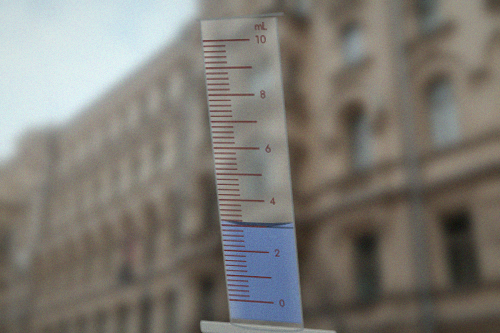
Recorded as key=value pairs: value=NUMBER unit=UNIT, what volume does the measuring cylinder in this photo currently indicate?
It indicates value=3 unit=mL
